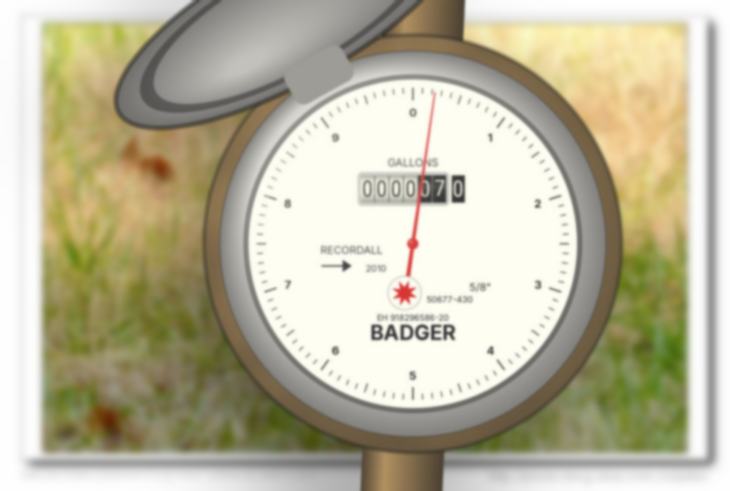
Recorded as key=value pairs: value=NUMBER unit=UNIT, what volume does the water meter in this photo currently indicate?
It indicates value=70.2 unit=gal
